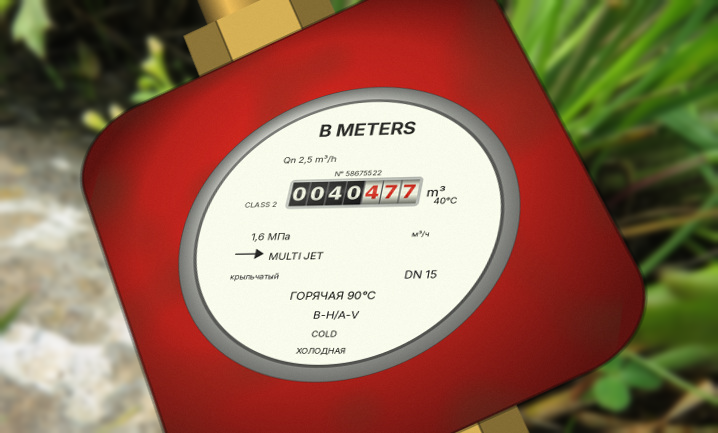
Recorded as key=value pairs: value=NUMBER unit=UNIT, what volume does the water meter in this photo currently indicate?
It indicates value=40.477 unit=m³
